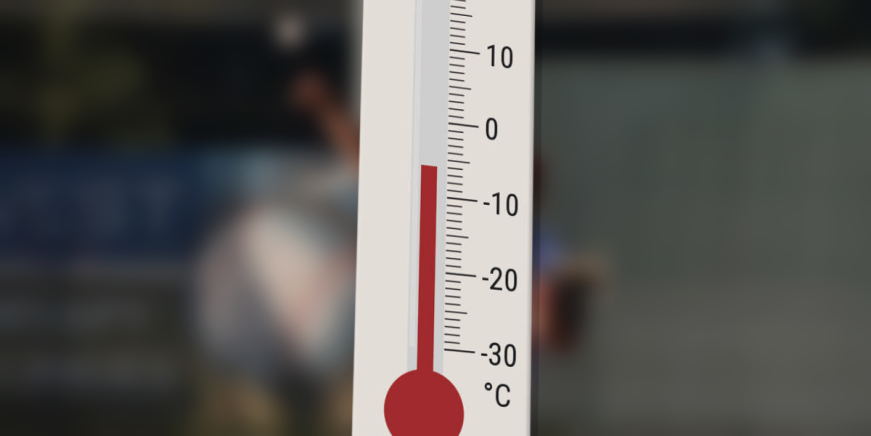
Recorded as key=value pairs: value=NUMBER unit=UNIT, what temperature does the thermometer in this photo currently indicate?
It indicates value=-6 unit=°C
